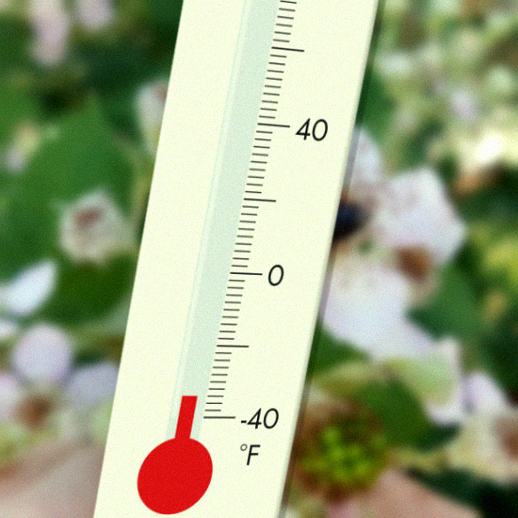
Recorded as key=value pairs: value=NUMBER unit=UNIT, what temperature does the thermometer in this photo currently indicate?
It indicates value=-34 unit=°F
